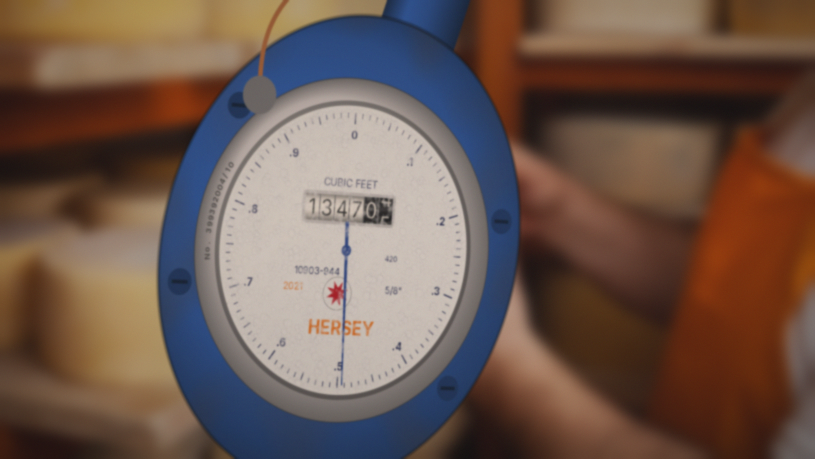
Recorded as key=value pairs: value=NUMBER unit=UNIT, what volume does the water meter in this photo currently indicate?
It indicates value=134704.49 unit=ft³
